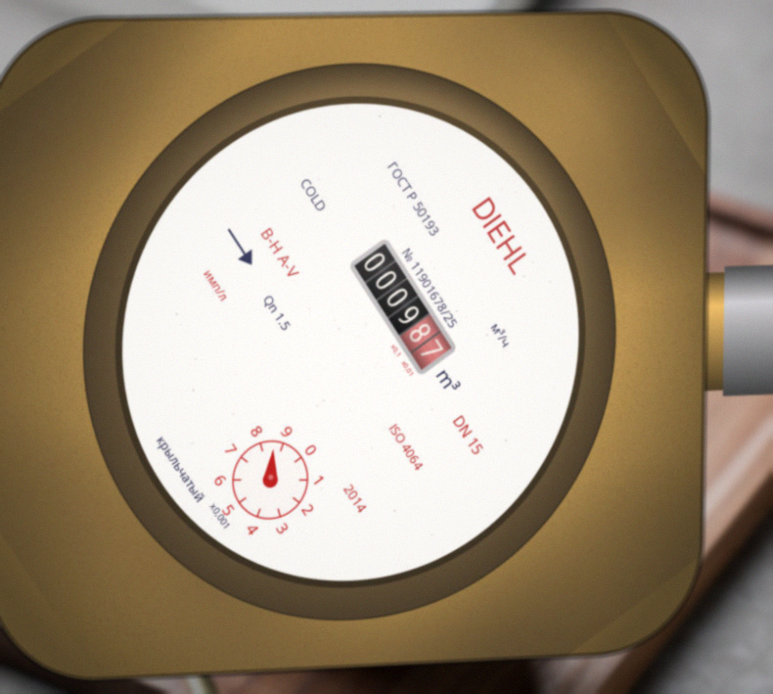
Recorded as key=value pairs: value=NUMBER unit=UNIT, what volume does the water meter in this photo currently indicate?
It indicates value=9.878 unit=m³
